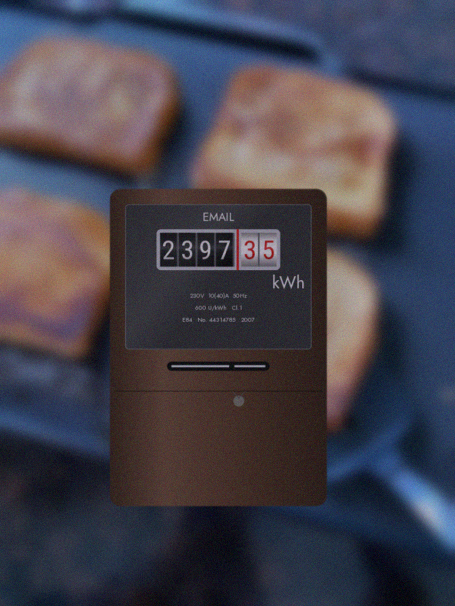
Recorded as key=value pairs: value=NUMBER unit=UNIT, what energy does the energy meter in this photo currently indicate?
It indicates value=2397.35 unit=kWh
